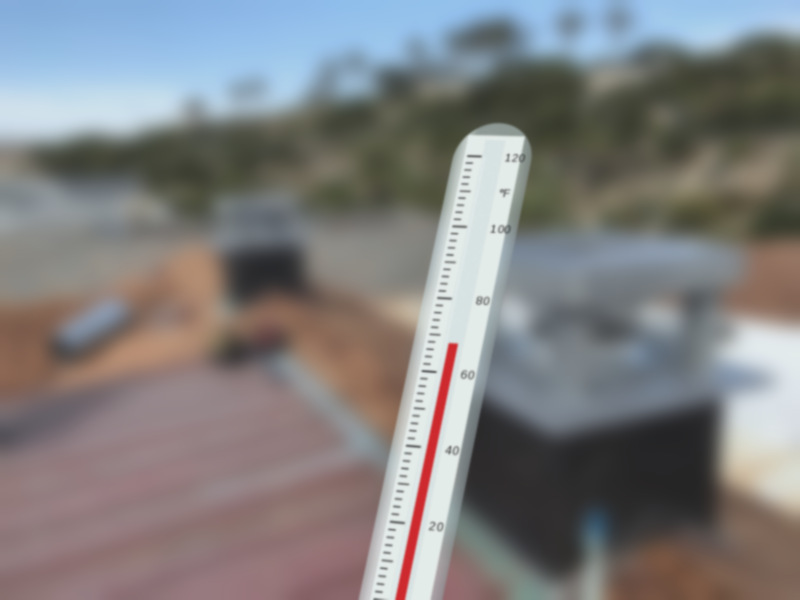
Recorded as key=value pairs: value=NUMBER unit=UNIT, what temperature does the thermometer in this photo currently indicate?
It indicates value=68 unit=°F
